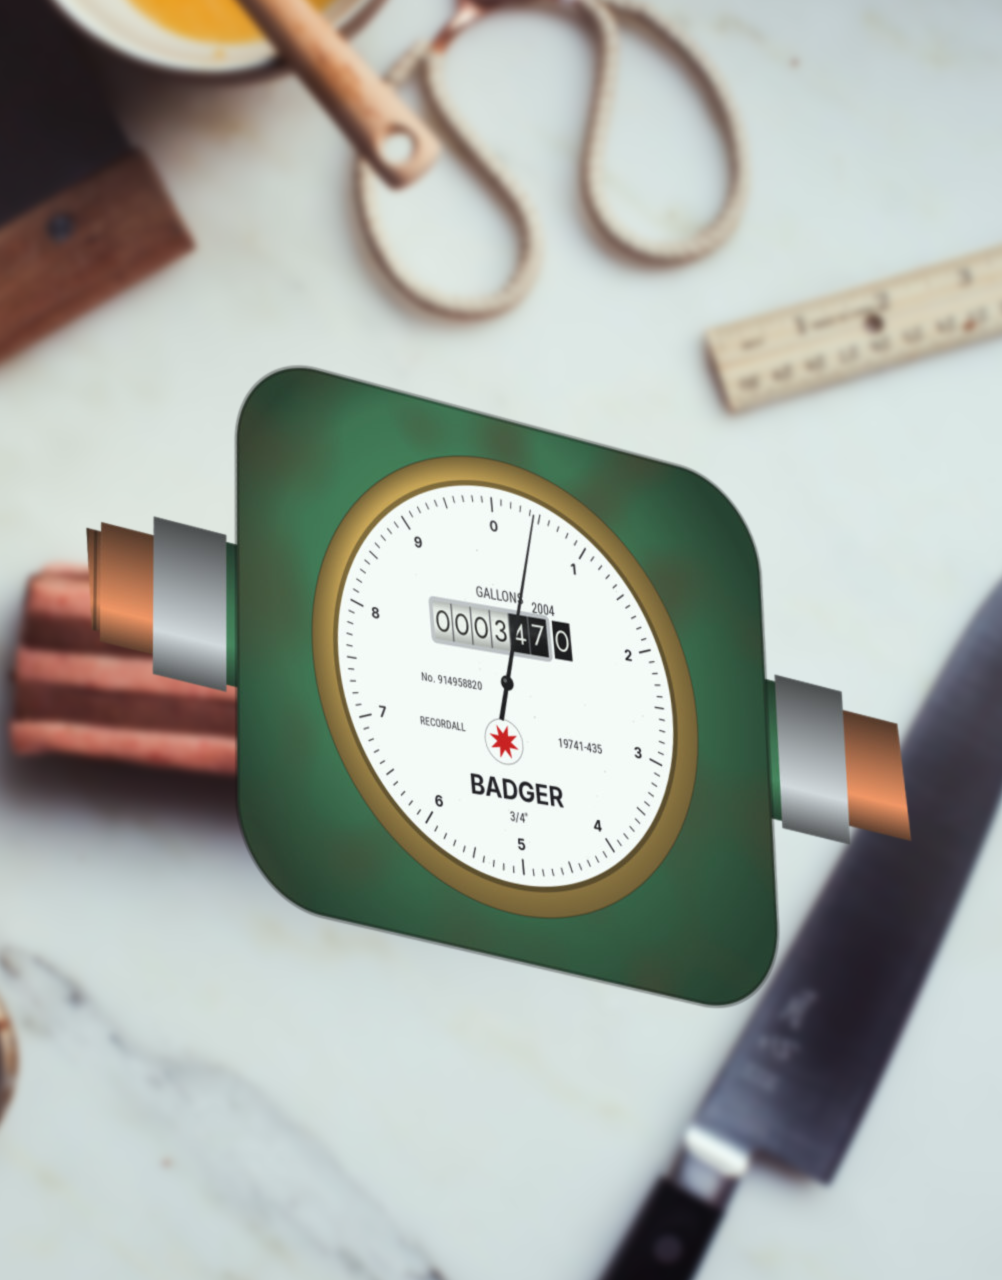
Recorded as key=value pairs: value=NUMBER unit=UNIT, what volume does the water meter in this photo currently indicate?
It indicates value=3470.4 unit=gal
